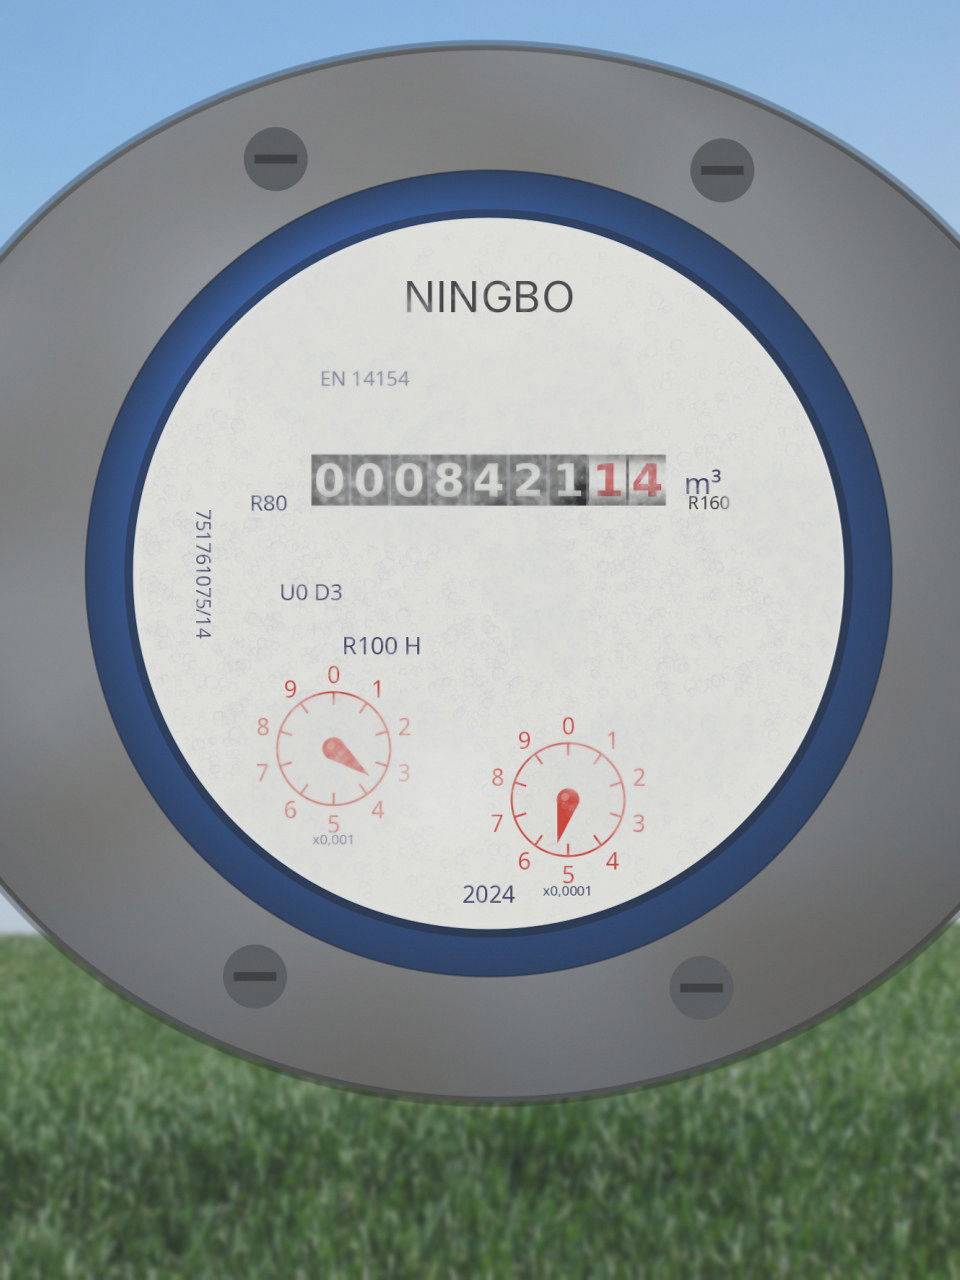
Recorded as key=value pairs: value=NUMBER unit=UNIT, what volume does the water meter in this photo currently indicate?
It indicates value=8421.1435 unit=m³
